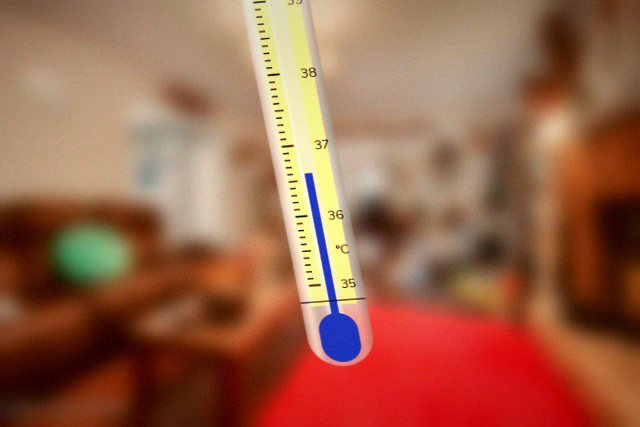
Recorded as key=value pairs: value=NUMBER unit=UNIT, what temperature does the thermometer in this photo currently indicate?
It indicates value=36.6 unit=°C
